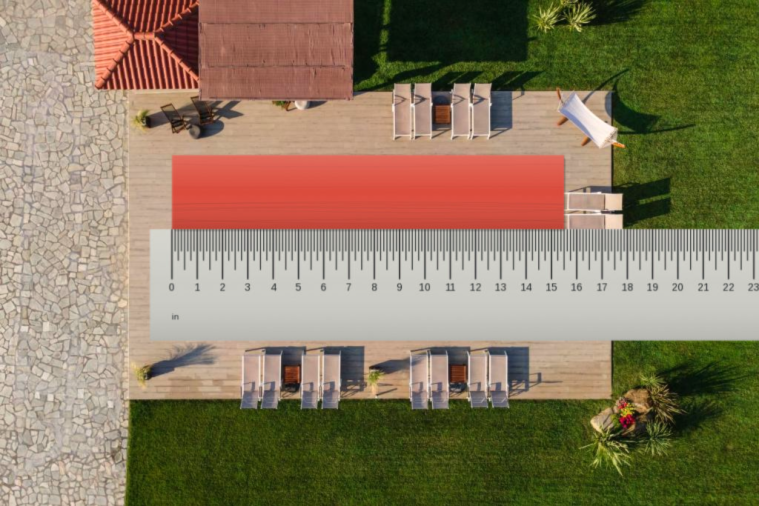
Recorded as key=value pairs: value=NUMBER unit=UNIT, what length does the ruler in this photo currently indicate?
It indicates value=15.5 unit=in
